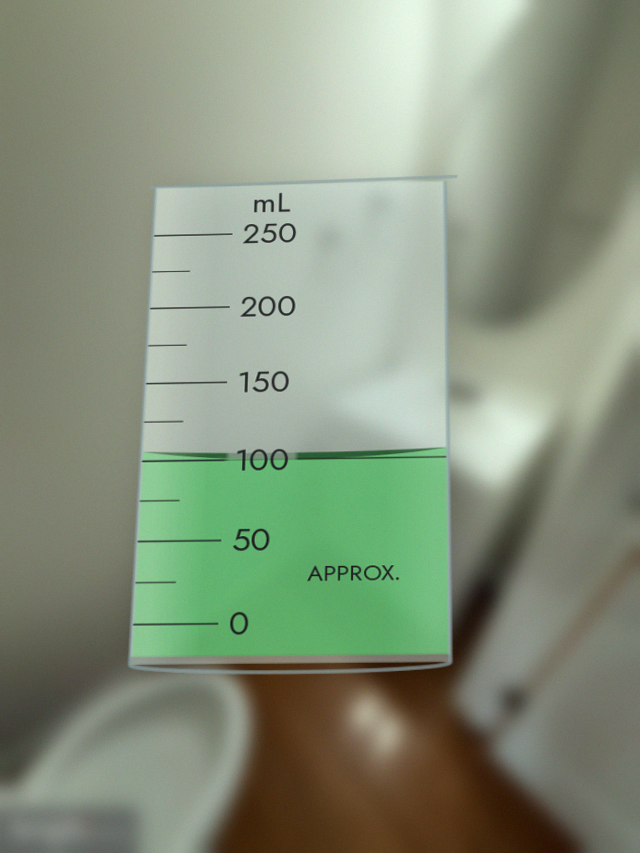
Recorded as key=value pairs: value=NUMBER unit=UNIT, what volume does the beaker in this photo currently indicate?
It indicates value=100 unit=mL
